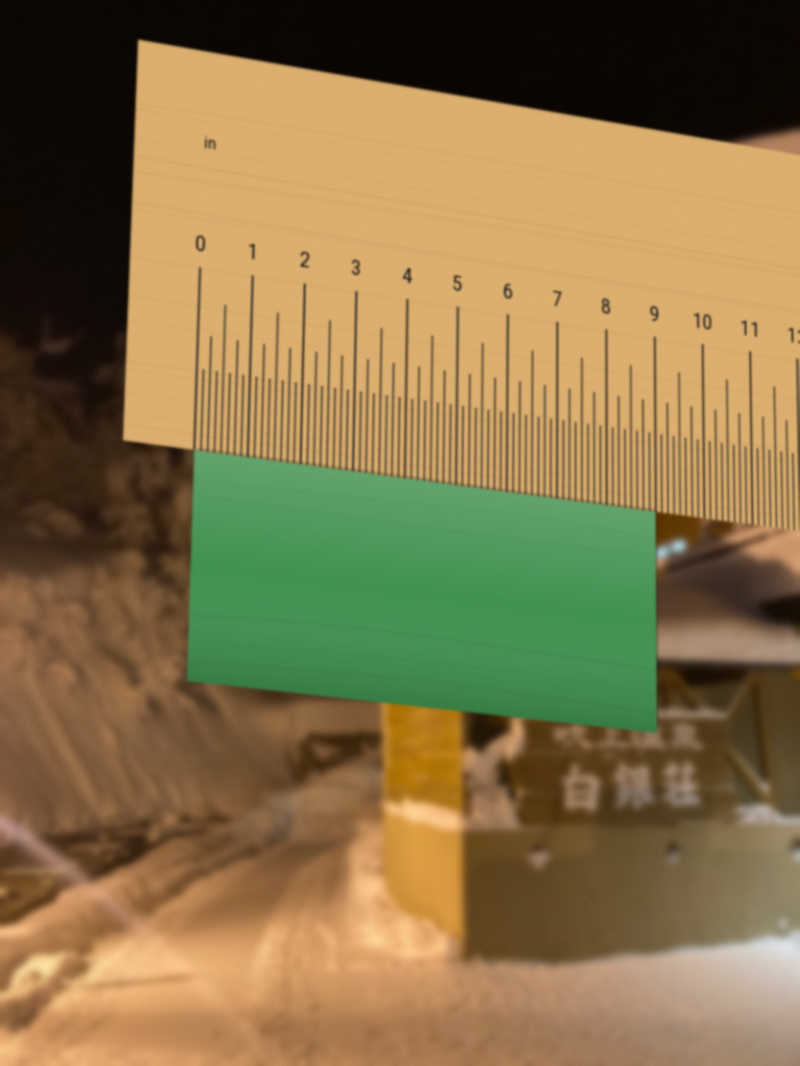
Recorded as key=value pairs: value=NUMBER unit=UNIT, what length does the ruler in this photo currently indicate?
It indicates value=9 unit=in
